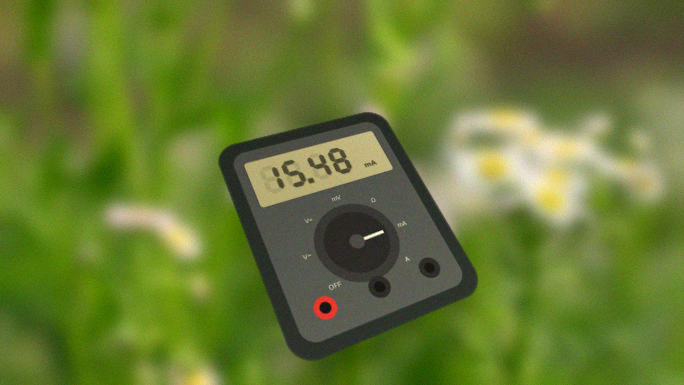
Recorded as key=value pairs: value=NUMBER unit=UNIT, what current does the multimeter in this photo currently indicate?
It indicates value=15.48 unit=mA
